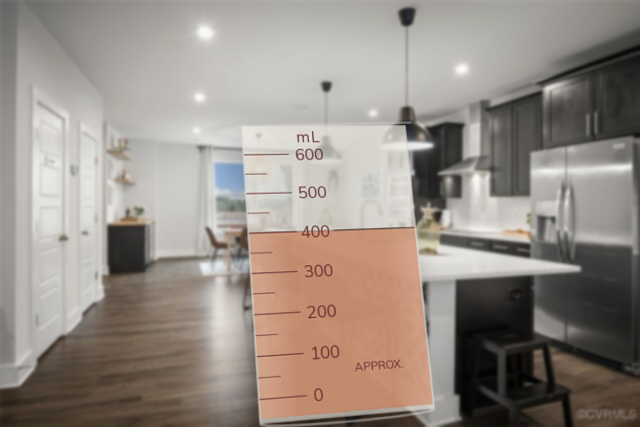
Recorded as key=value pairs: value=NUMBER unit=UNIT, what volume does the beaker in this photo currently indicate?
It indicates value=400 unit=mL
